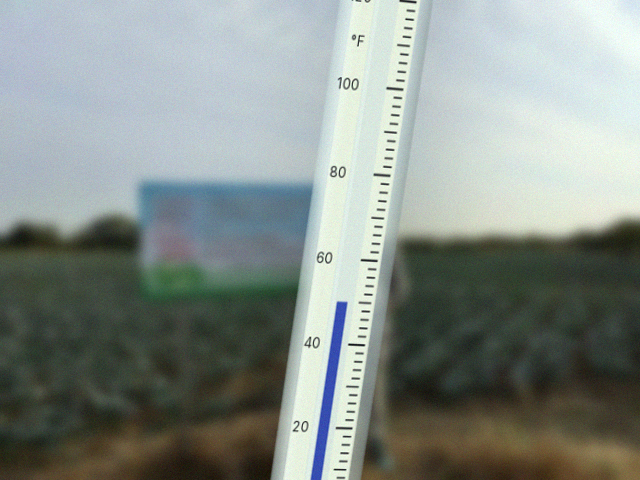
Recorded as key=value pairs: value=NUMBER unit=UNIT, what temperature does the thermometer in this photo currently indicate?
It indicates value=50 unit=°F
